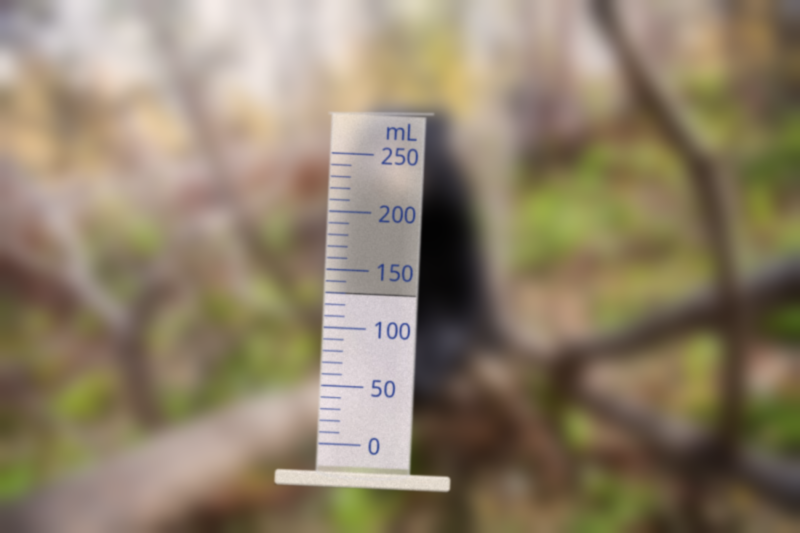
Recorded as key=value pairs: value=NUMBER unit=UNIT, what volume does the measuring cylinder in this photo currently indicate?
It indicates value=130 unit=mL
